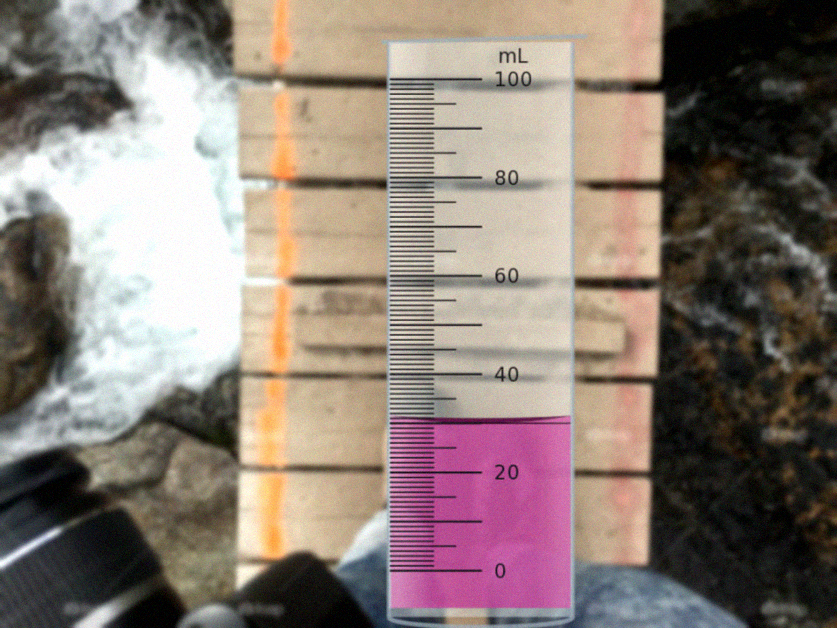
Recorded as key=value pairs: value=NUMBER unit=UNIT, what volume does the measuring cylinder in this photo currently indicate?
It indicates value=30 unit=mL
